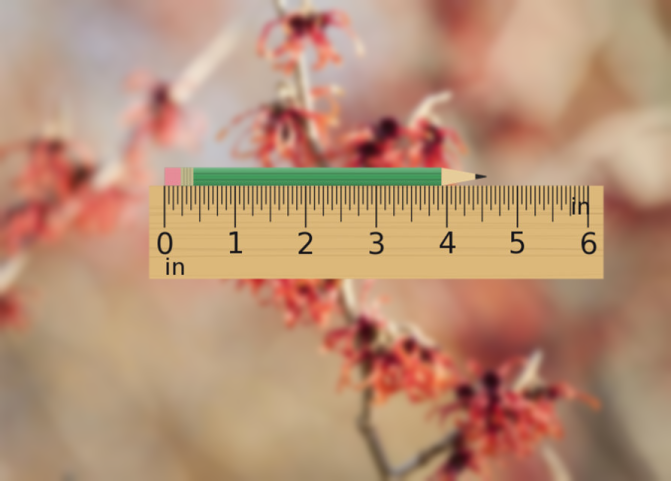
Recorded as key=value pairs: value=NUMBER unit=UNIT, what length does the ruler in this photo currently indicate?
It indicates value=4.5625 unit=in
